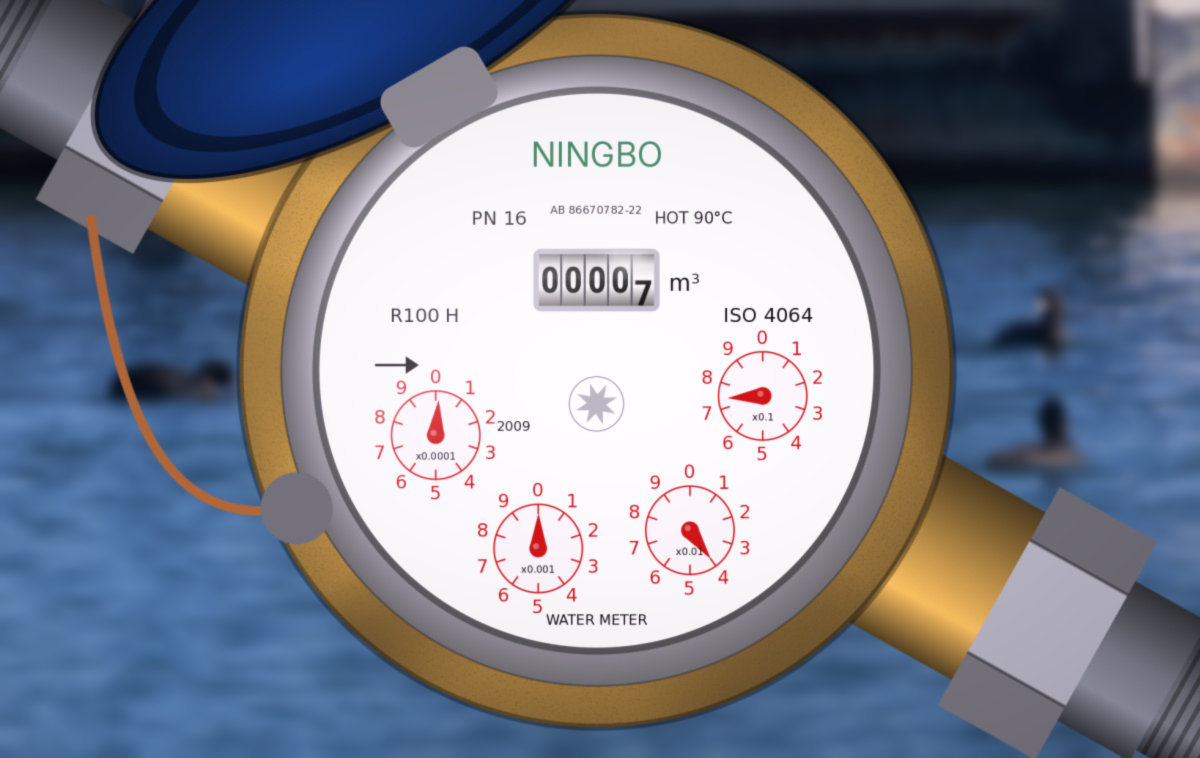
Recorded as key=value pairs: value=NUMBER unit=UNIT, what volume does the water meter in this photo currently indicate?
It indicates value=6.7400 unit=m³
